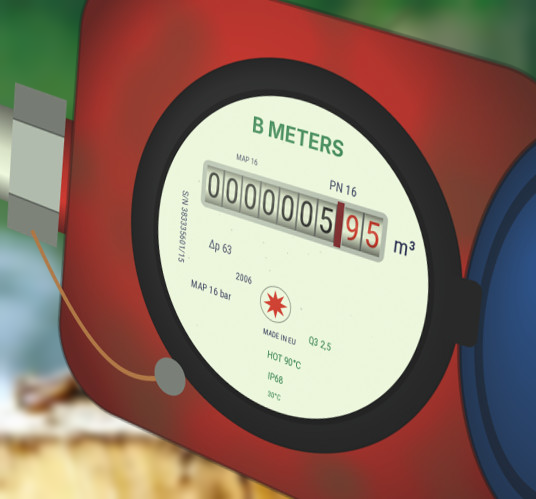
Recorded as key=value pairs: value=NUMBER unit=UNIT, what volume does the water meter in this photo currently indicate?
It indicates value=5.95 unit=m³
